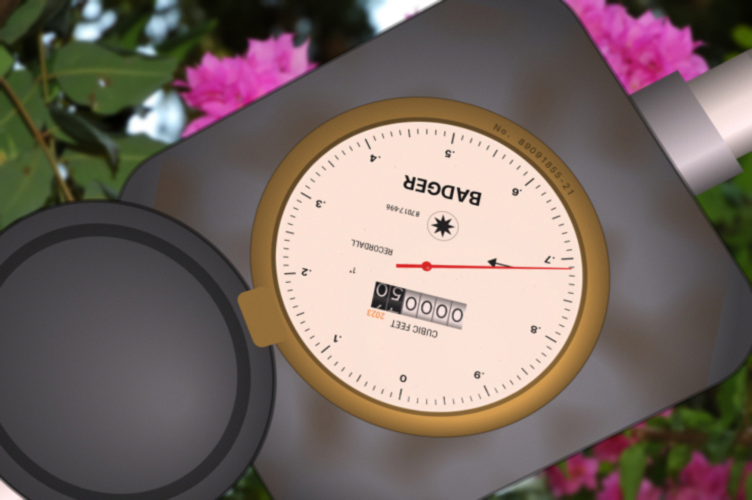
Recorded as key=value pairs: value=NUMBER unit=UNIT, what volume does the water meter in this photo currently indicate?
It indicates value=49.71 unit=ft³
